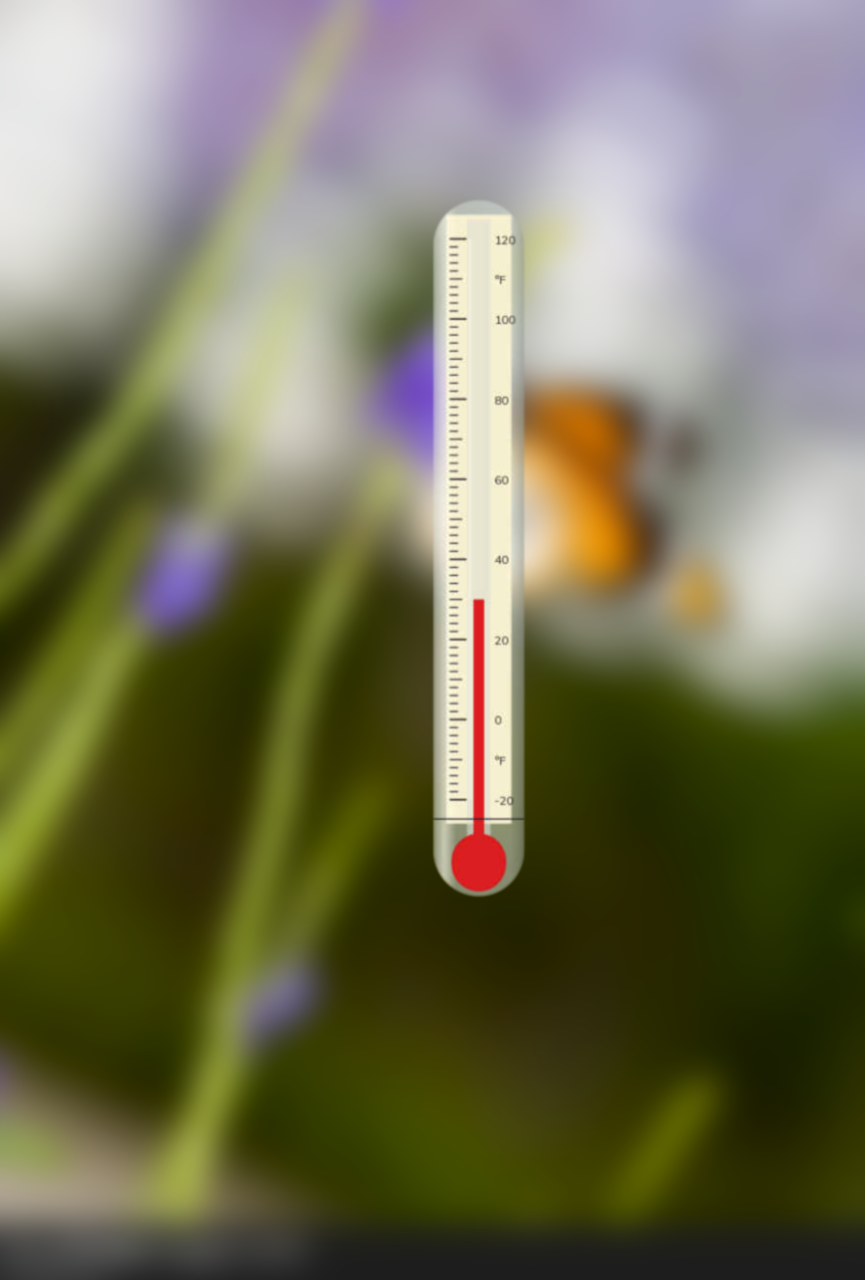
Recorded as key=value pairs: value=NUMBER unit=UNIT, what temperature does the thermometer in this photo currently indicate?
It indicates value=30 unit=°F
